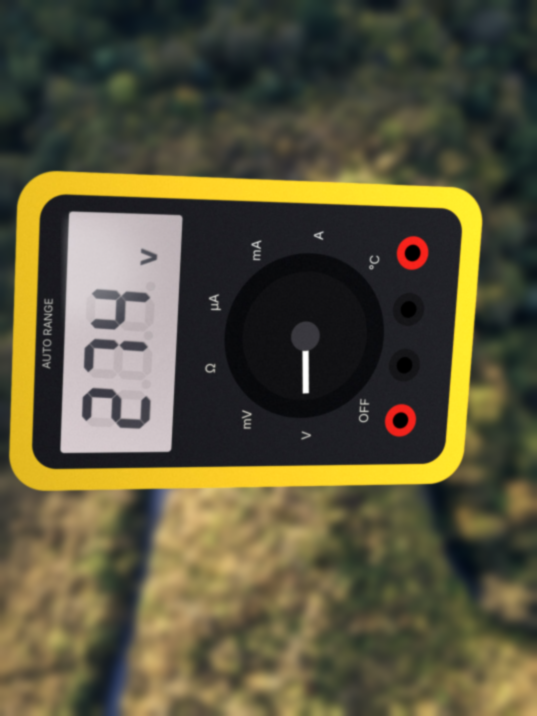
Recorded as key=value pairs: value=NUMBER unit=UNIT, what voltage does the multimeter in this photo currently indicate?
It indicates value=274 unit=V
